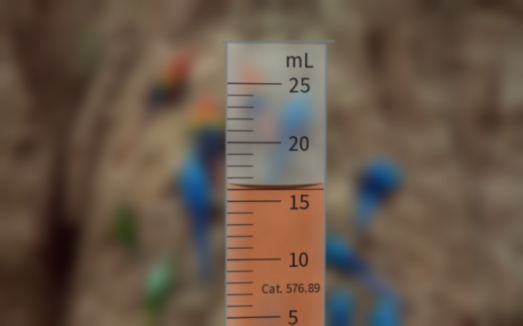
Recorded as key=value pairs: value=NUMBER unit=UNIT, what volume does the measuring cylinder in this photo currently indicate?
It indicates value=16 unit=mL
